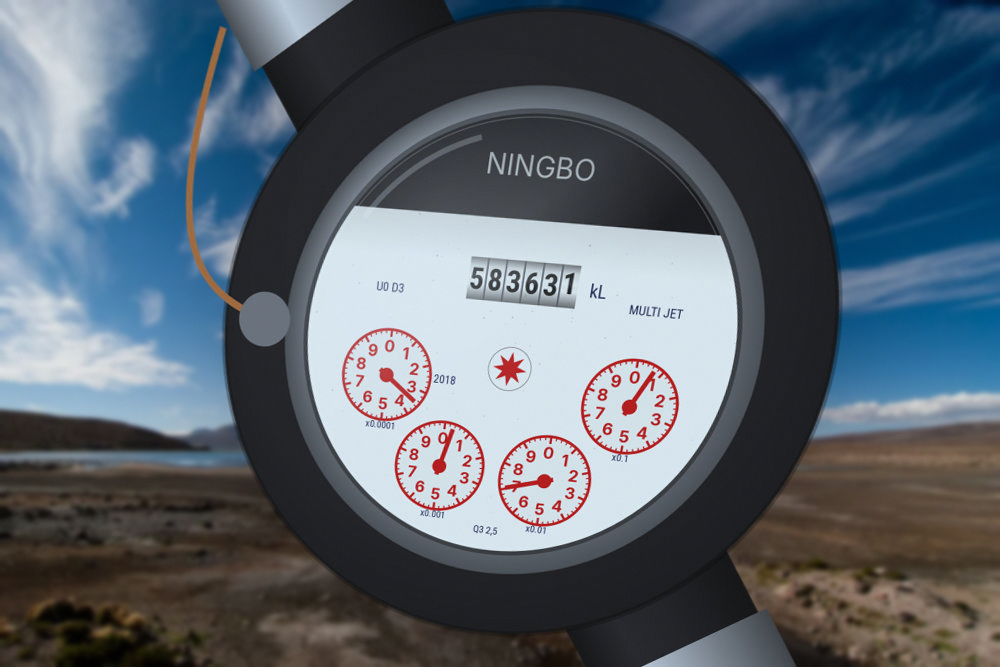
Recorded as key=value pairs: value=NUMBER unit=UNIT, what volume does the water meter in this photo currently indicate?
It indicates value=583631.0703 unit=kL
